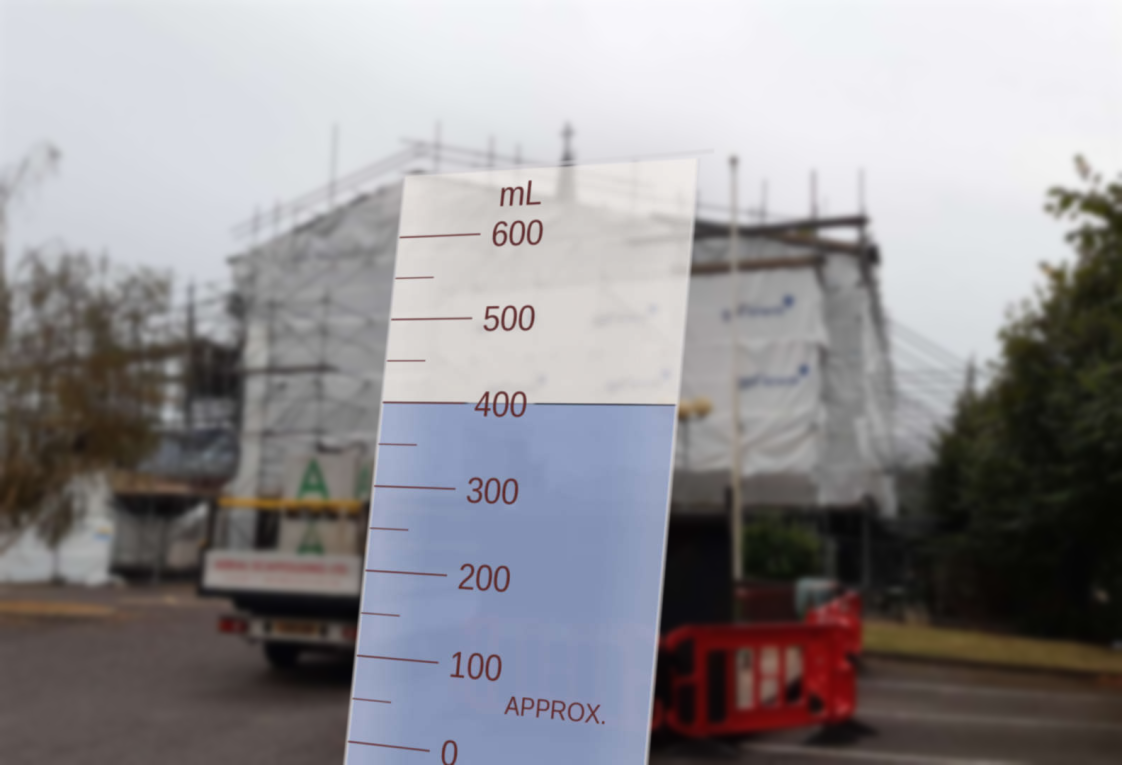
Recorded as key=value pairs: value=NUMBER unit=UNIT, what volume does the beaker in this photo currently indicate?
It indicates value=400 unit=mL
